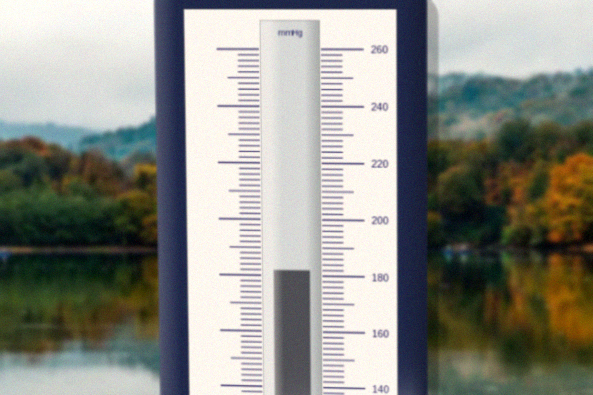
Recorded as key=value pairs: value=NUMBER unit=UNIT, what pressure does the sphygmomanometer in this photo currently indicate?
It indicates value=182 unit=mmHg
